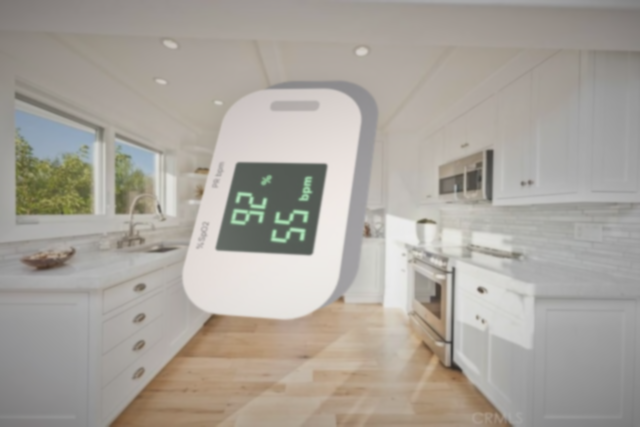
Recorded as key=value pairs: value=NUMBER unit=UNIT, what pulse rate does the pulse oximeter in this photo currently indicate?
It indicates value=55 unit=bpm
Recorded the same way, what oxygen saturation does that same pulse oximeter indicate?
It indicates value=92 unit=%
